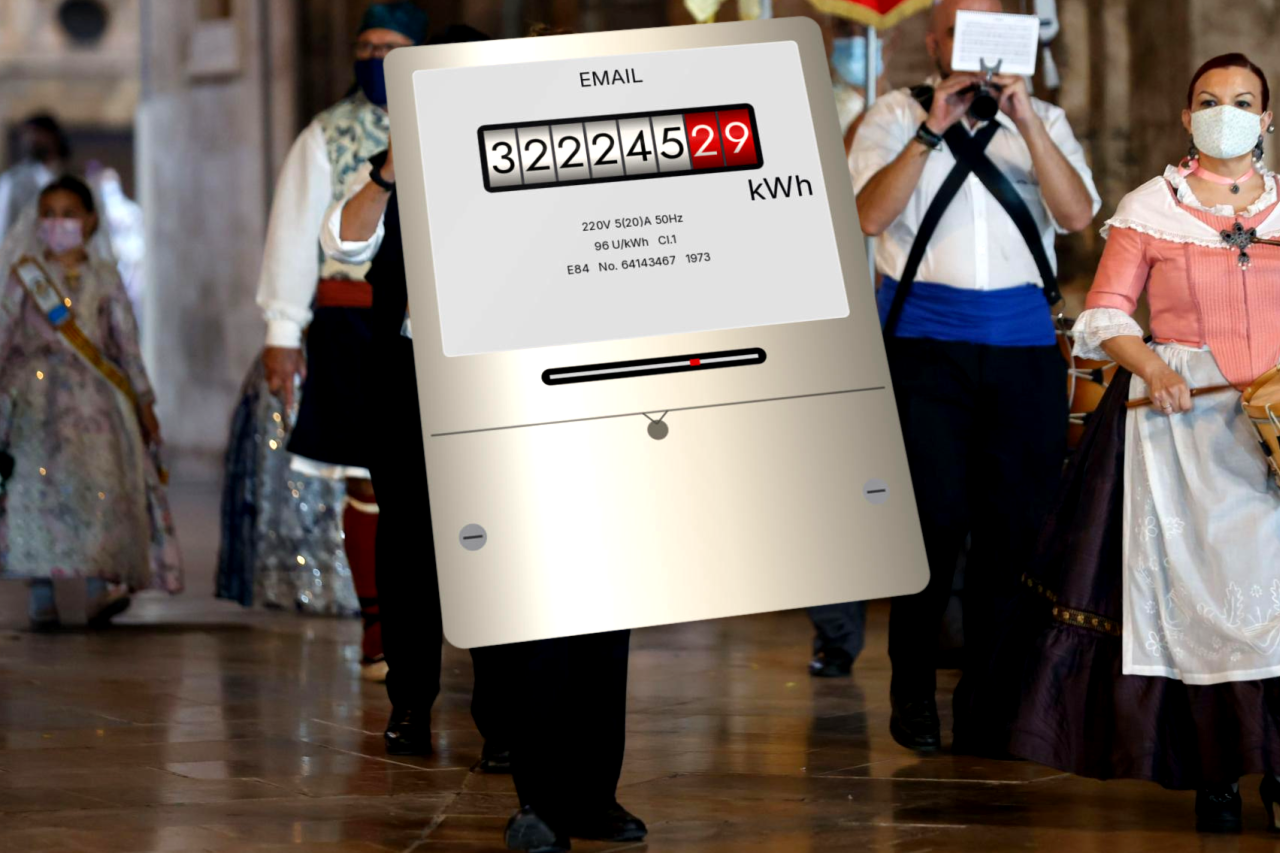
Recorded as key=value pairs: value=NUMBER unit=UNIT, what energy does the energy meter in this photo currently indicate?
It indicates value=322245.29 unit=kWh
